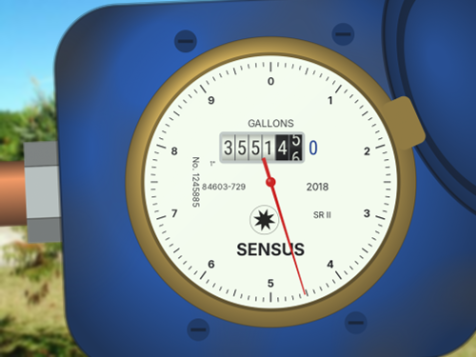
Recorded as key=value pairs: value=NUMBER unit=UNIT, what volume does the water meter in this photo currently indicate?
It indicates value=3551454.5 unit=gal
